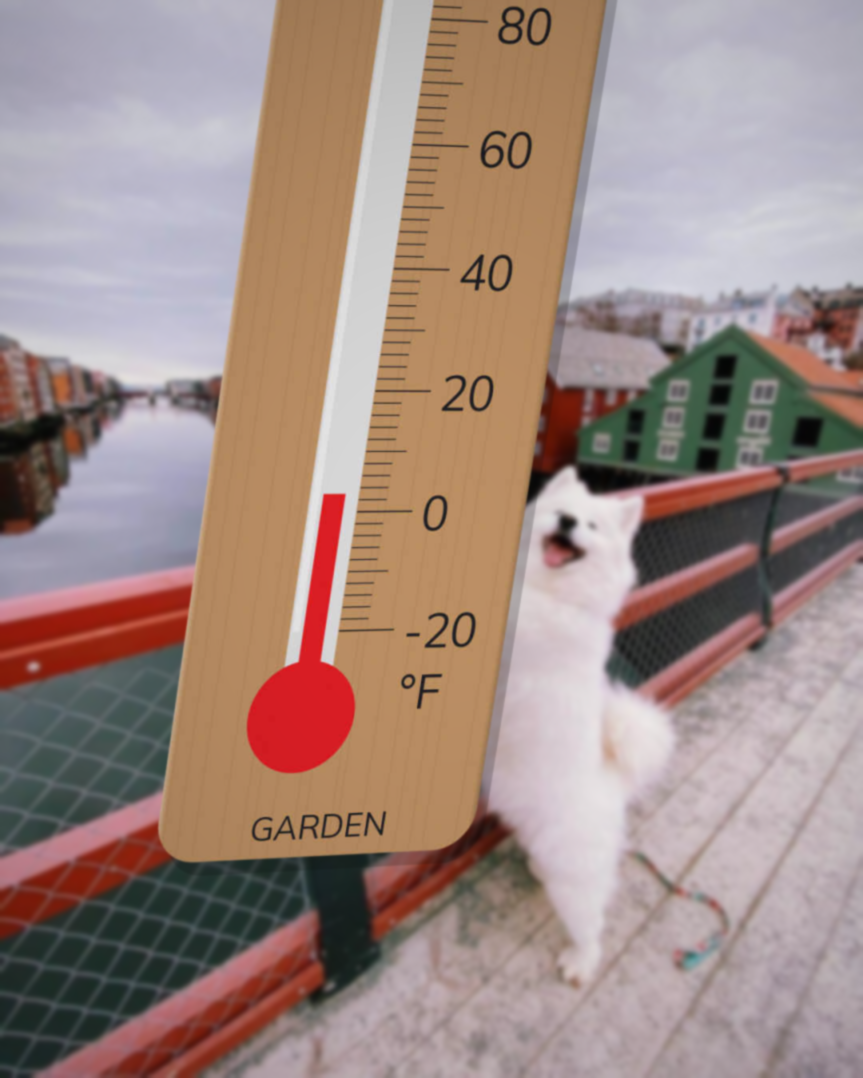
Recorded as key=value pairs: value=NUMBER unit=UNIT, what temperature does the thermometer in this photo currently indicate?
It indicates value=3 unit=°F
